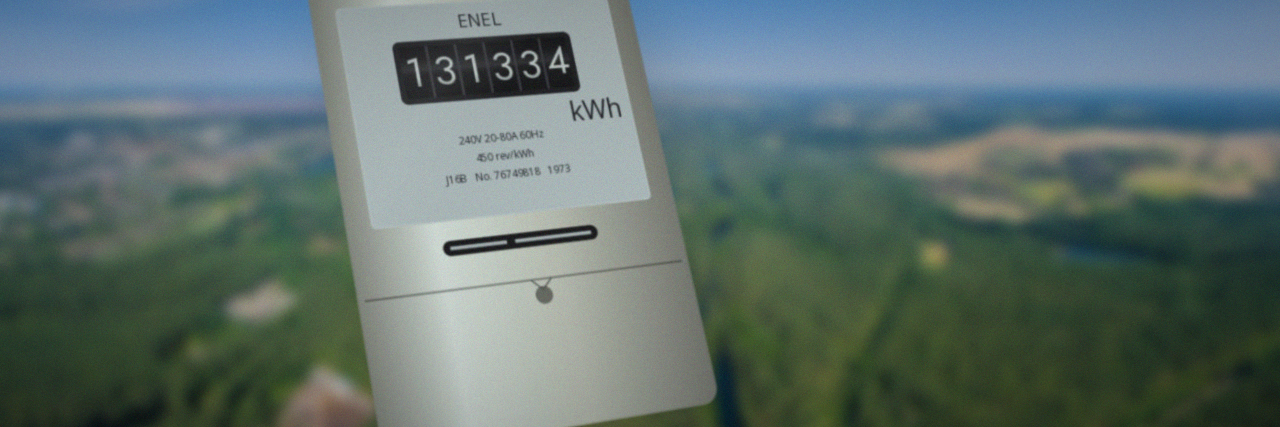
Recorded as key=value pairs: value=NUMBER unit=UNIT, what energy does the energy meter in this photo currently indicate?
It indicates value=131334 unit=kWh
